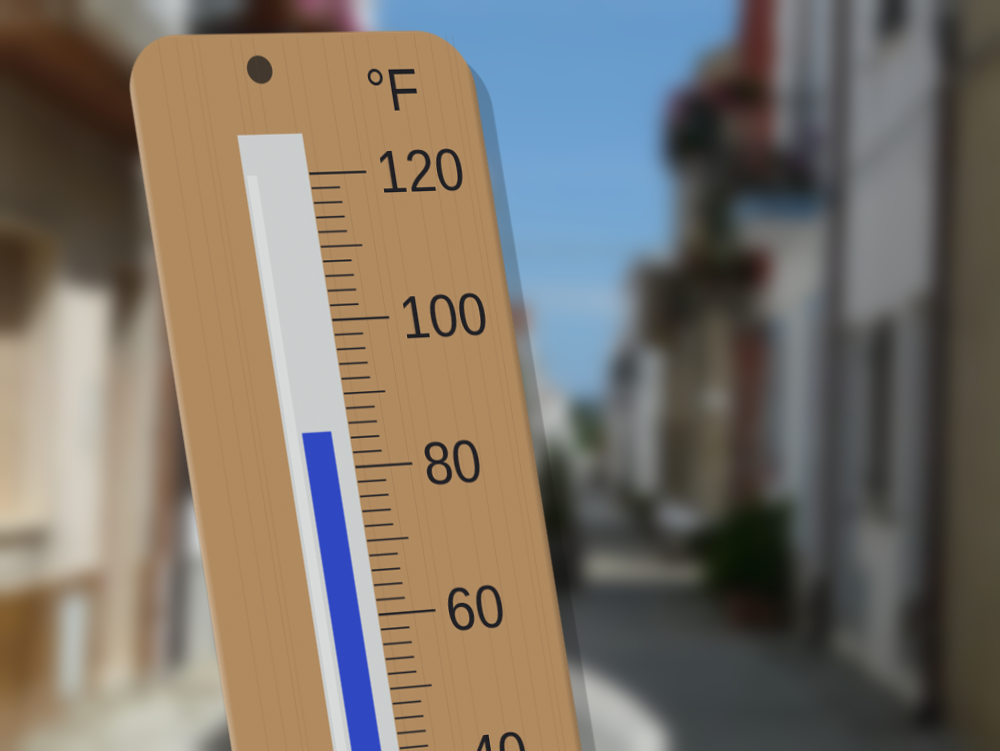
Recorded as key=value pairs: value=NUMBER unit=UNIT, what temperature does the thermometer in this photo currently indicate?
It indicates value=85 unit=°F
